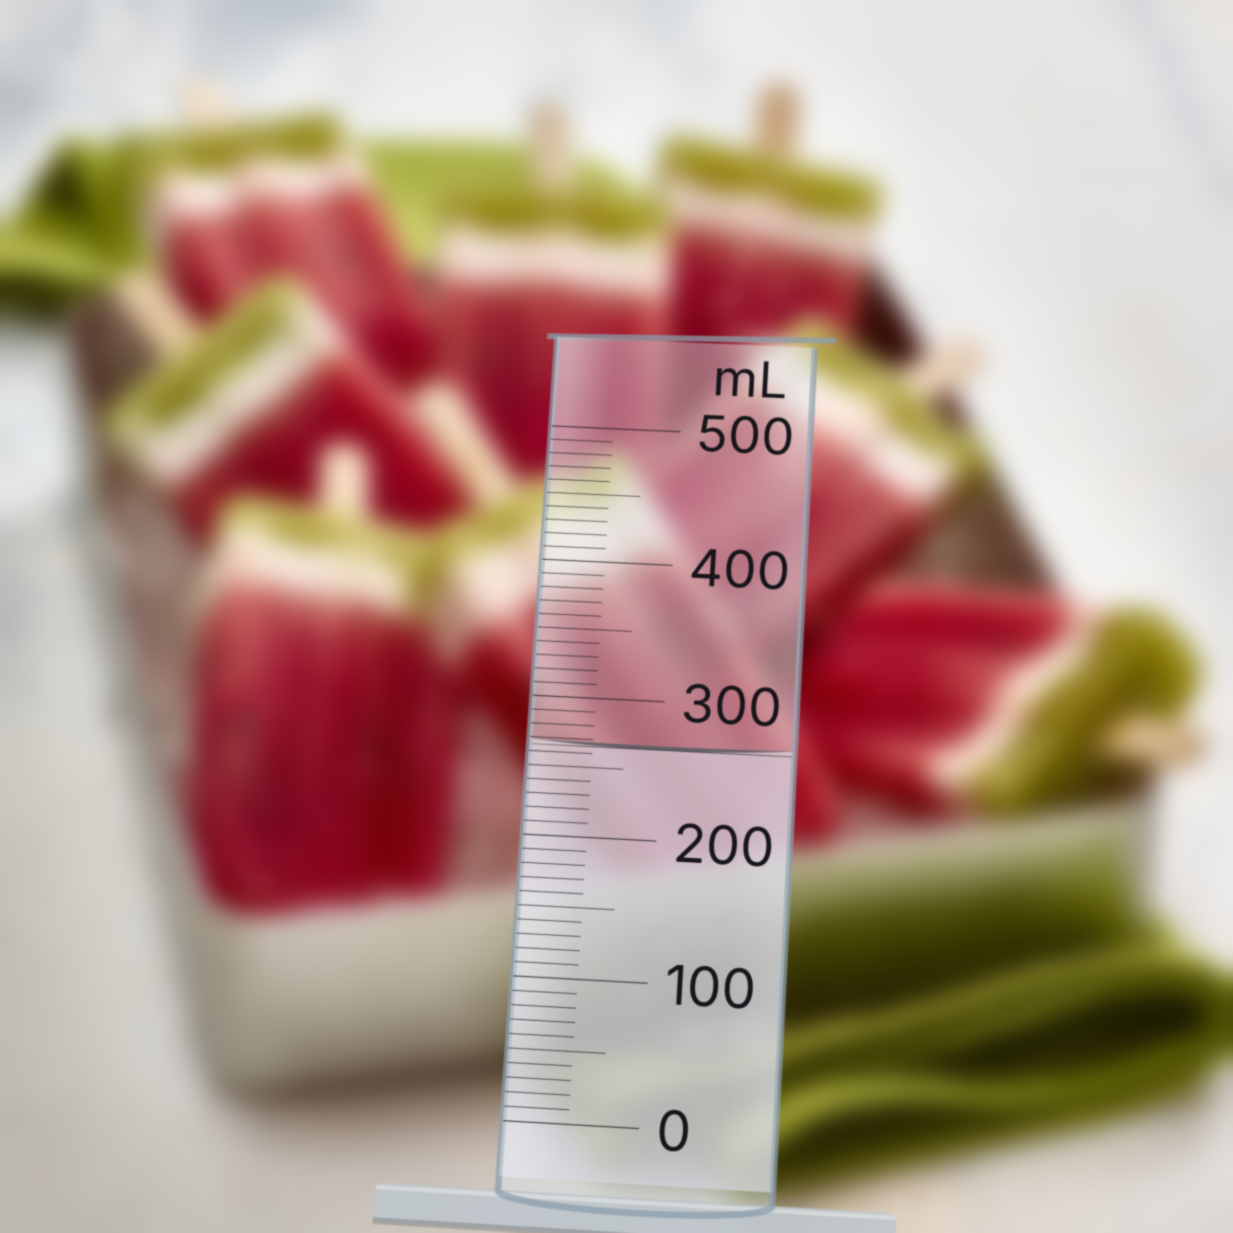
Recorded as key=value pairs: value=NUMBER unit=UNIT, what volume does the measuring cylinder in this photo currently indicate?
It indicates value=265 unit=mL
